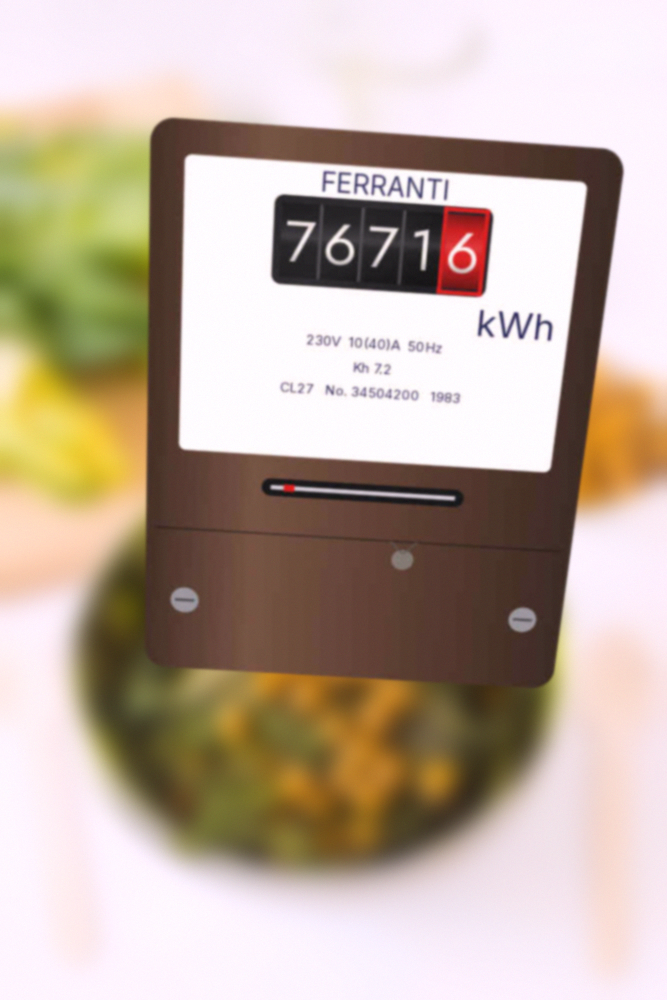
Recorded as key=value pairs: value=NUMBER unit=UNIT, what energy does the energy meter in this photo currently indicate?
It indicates value=7671.6 unit=kWh
